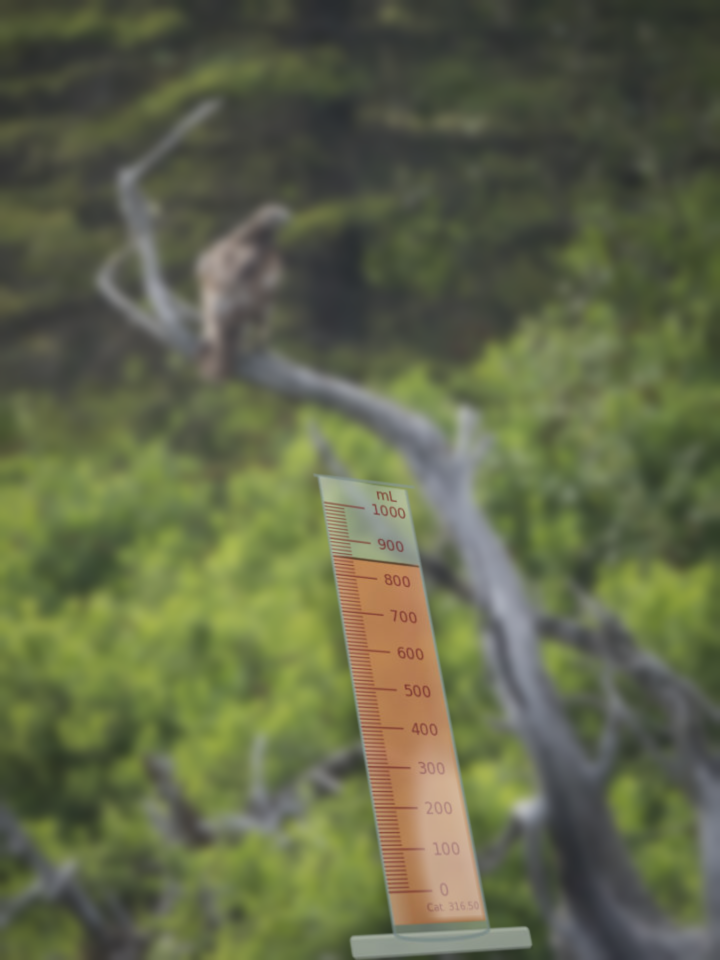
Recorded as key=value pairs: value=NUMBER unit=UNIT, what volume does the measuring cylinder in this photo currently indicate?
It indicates value=850 unit=mL
